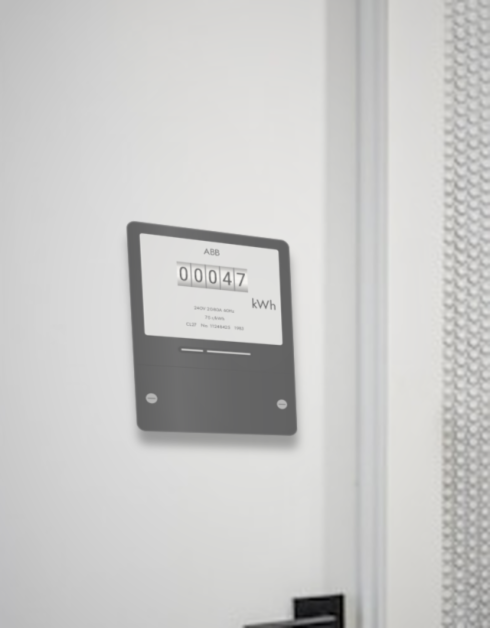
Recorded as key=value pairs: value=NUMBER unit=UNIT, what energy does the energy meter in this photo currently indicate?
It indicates value=47 unit=kWh
